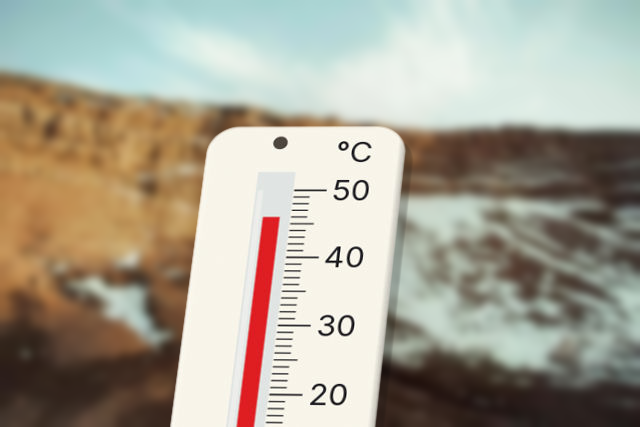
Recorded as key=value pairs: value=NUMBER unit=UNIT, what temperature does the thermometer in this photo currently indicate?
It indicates value=46 unit=°C
